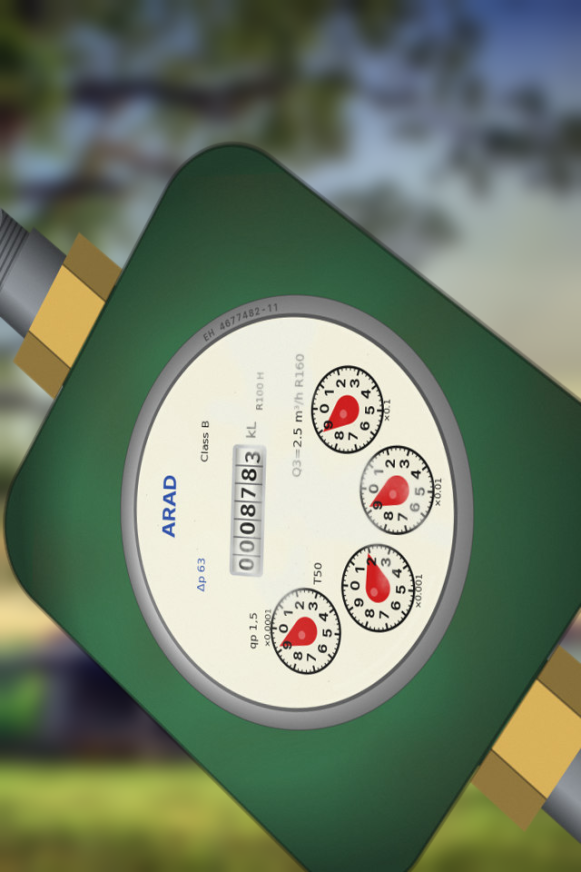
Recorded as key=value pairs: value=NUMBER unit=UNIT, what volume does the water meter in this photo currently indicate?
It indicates value=8782.8919 unit=kL
